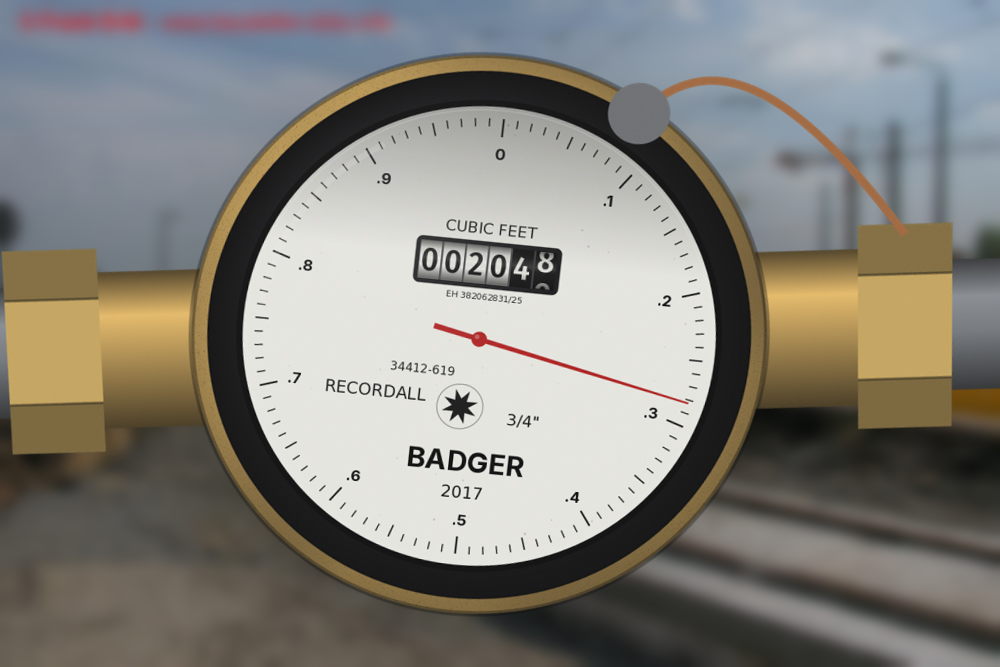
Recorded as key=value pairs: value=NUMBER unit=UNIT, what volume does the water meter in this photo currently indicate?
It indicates value=2048.28 unit=ft³
